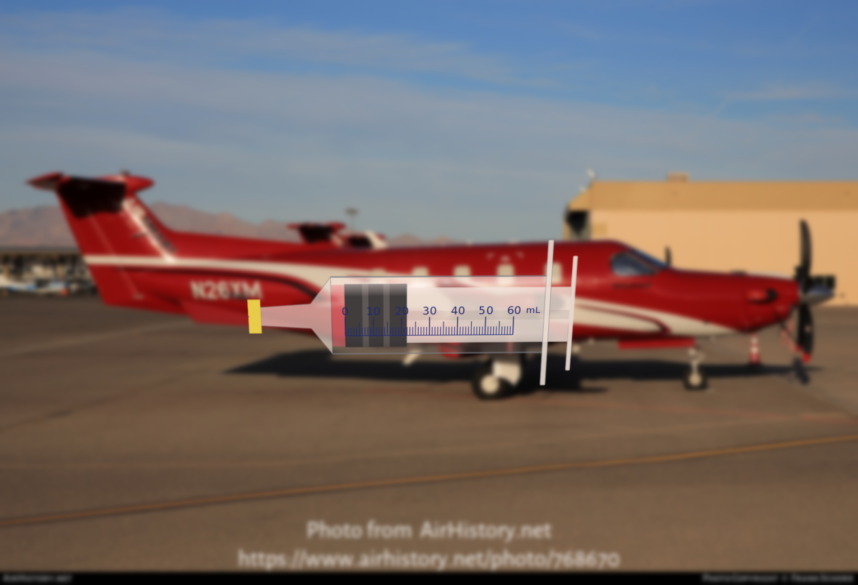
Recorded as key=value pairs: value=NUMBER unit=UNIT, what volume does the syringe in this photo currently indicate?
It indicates value=0 unit=mL
